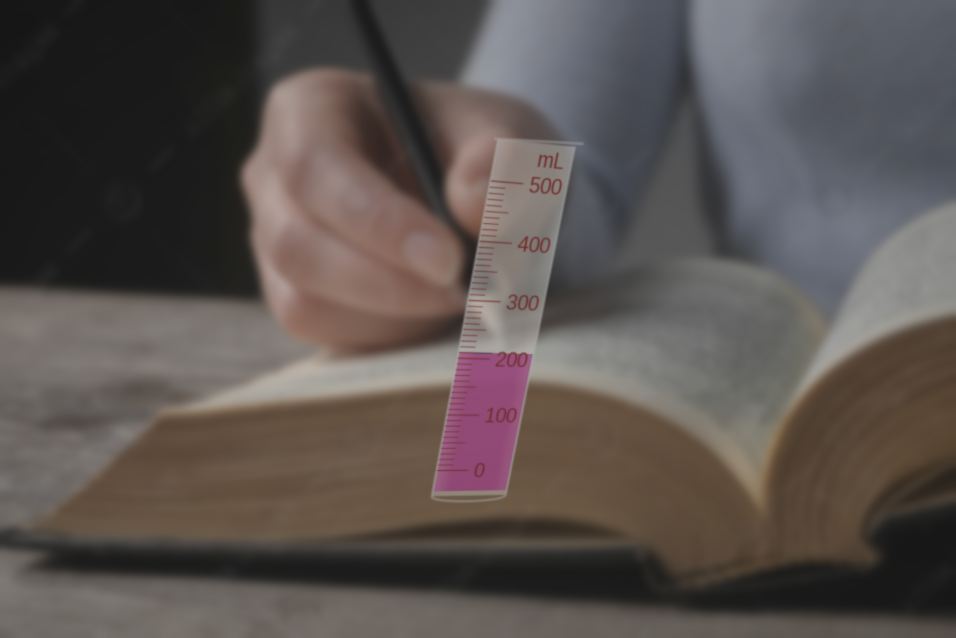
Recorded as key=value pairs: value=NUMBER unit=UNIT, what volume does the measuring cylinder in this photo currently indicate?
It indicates value=210 unit=mL
